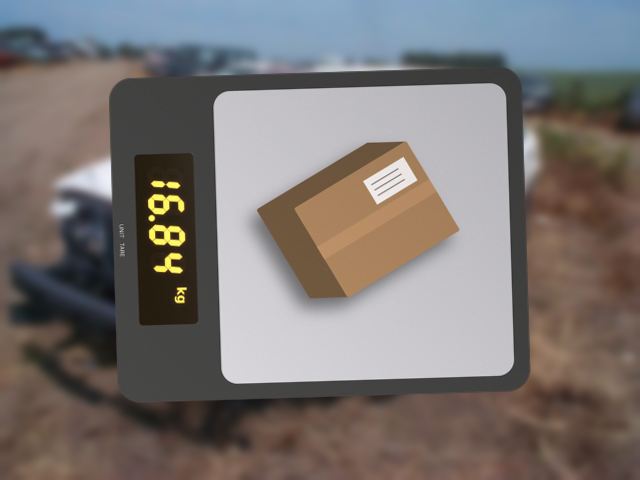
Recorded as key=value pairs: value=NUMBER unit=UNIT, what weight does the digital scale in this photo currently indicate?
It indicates value=16.84 unit=kg
